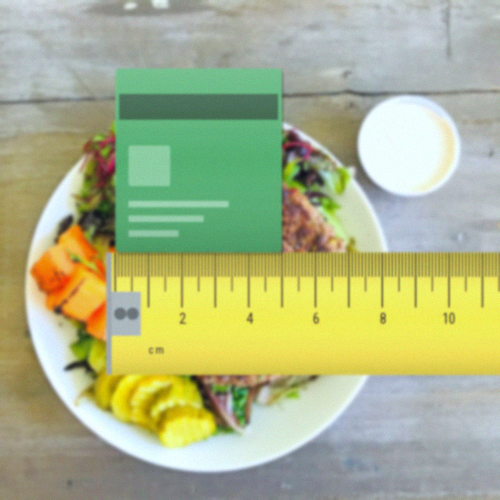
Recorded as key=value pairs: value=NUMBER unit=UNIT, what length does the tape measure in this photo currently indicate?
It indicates value=5 unit=cm
